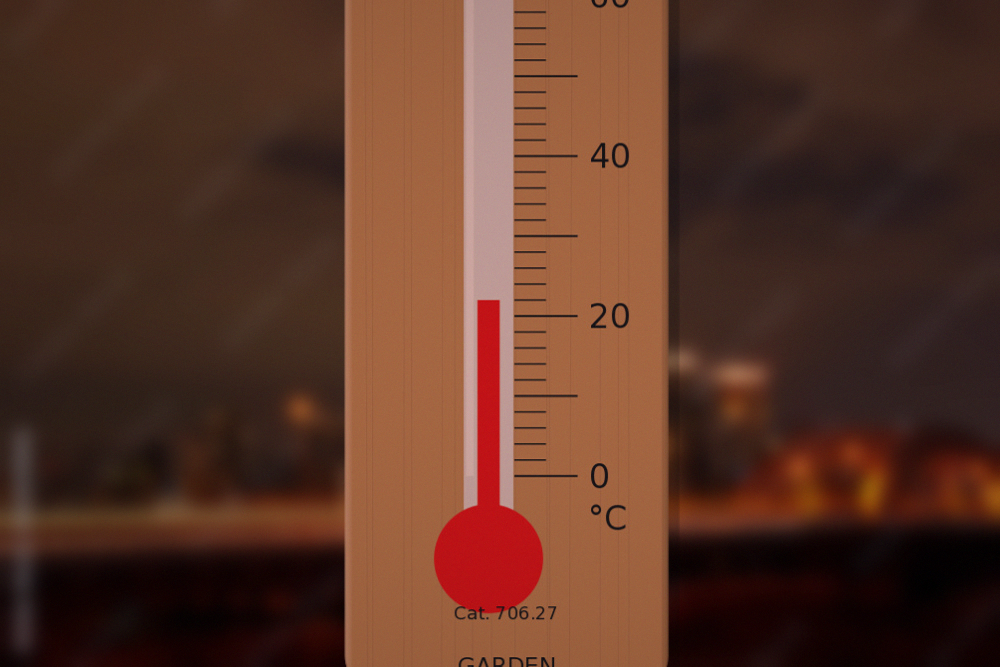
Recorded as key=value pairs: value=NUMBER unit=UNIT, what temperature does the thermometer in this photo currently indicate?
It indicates value=22 unit=°C
